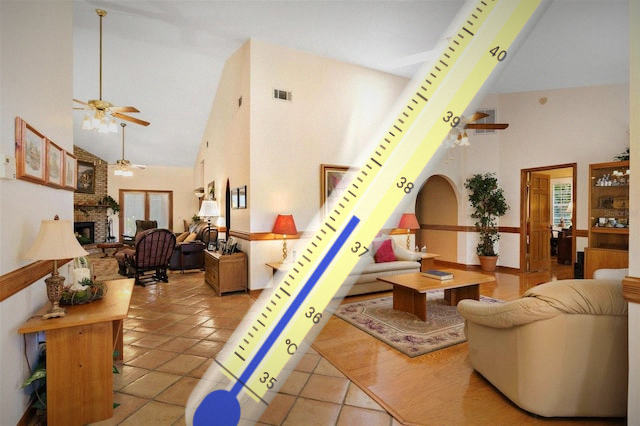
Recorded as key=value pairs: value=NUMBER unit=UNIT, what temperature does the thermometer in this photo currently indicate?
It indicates value=37.3 unit=°C
